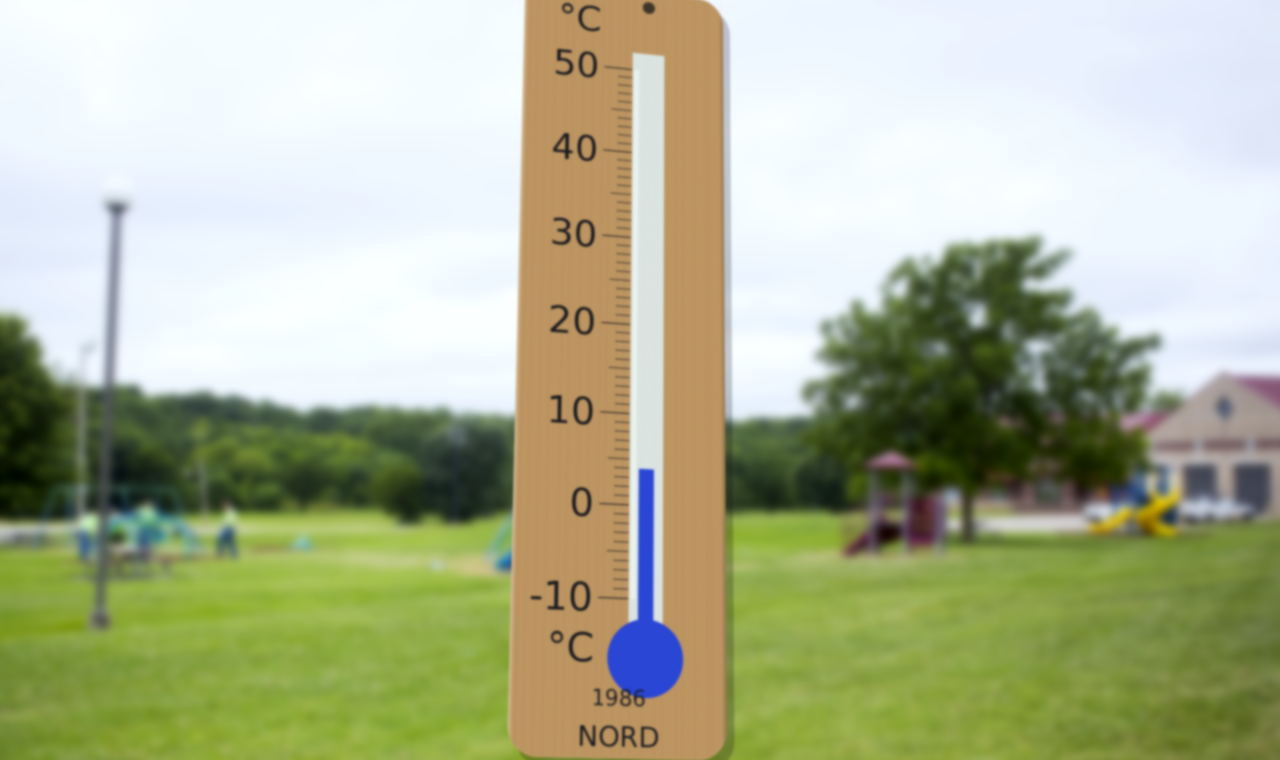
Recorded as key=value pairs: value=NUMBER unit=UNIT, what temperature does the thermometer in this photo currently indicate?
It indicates value=4 unit=°C
